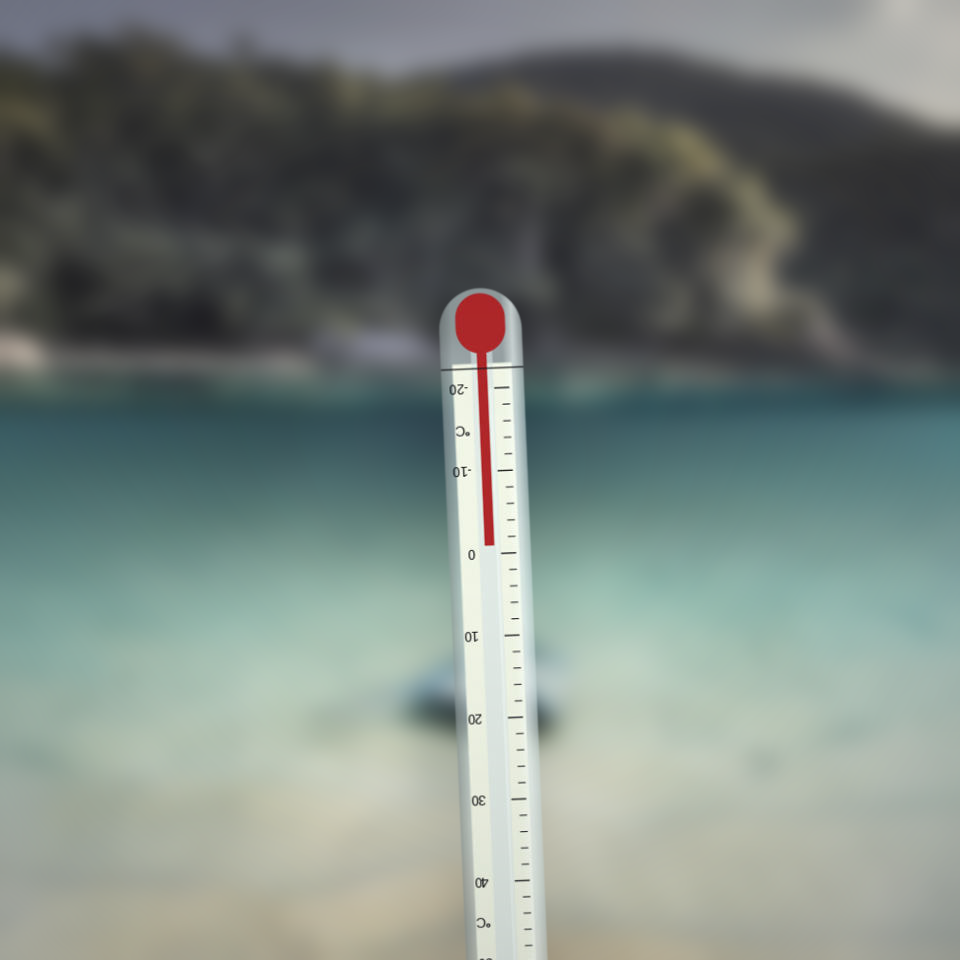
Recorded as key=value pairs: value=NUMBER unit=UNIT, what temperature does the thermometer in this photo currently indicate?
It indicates value=-1 unit=°C
